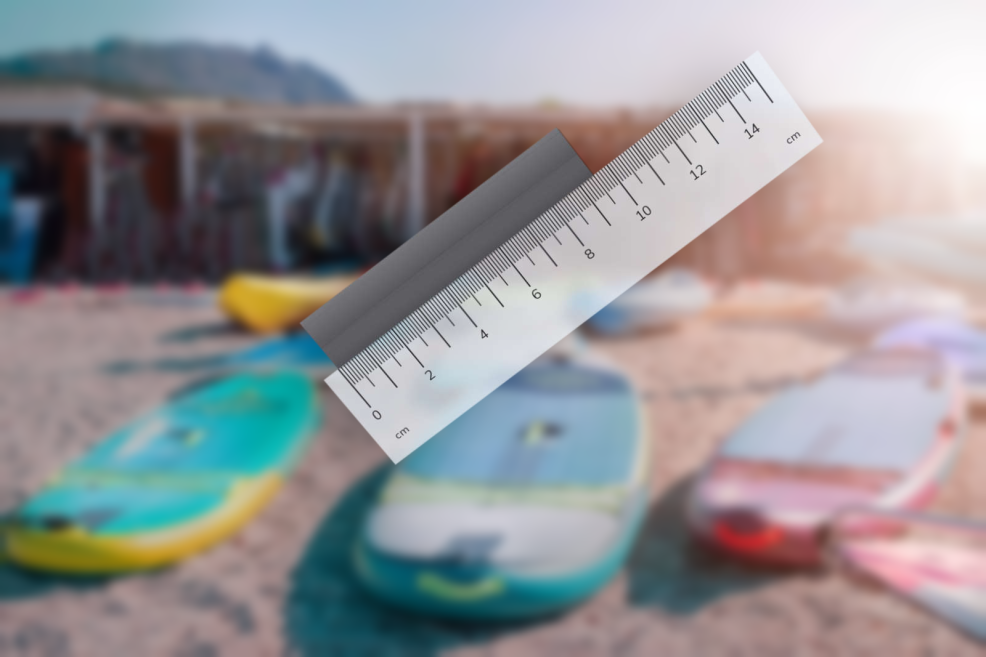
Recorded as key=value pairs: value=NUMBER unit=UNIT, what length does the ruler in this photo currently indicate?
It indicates value=9.5 unit=cm
